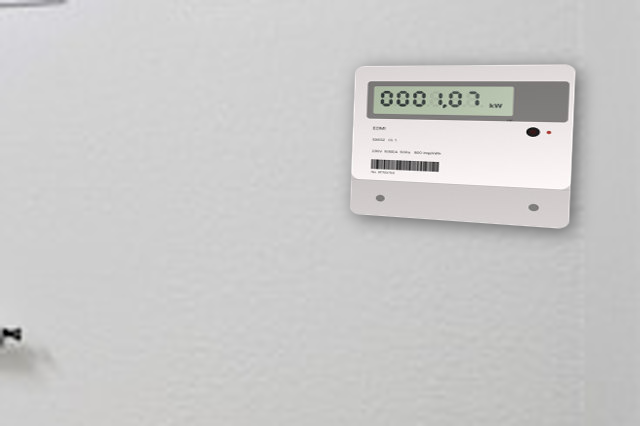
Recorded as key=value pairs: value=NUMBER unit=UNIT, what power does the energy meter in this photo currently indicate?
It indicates value=1.07 unit=kW
